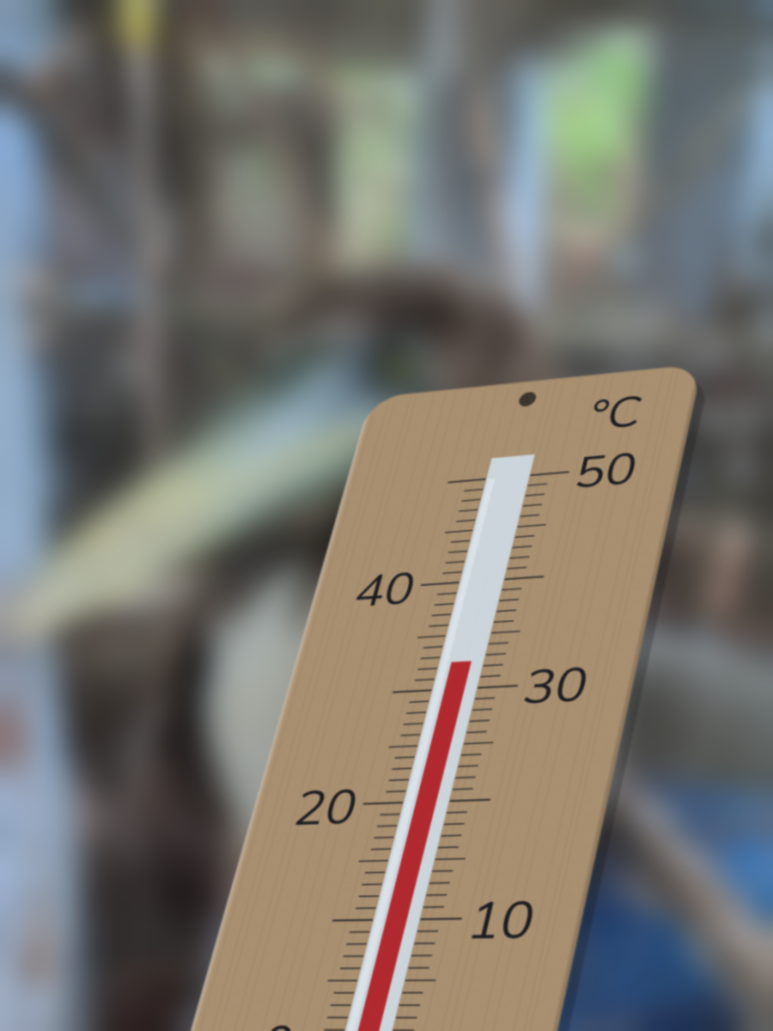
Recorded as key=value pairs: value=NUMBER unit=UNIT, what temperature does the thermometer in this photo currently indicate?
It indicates value=32.5 unit=°C
